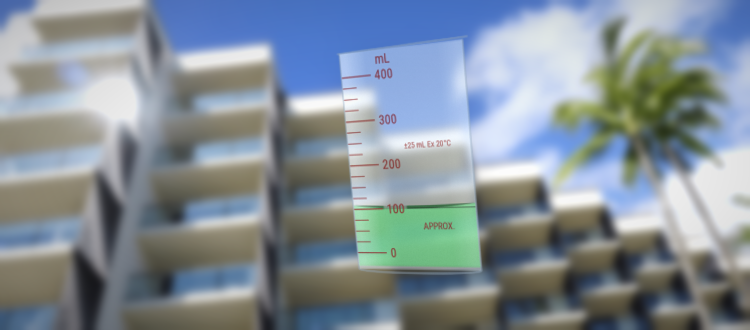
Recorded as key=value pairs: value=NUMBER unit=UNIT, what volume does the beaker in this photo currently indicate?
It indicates value=100 unit=mL
